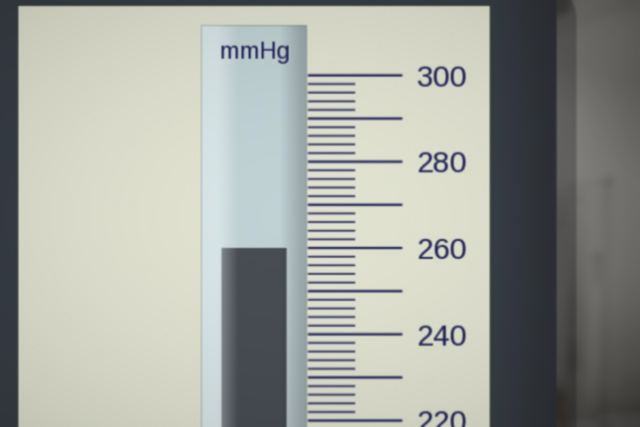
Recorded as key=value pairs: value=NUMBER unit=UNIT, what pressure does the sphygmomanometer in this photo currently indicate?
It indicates value=260 unit=mmHg
